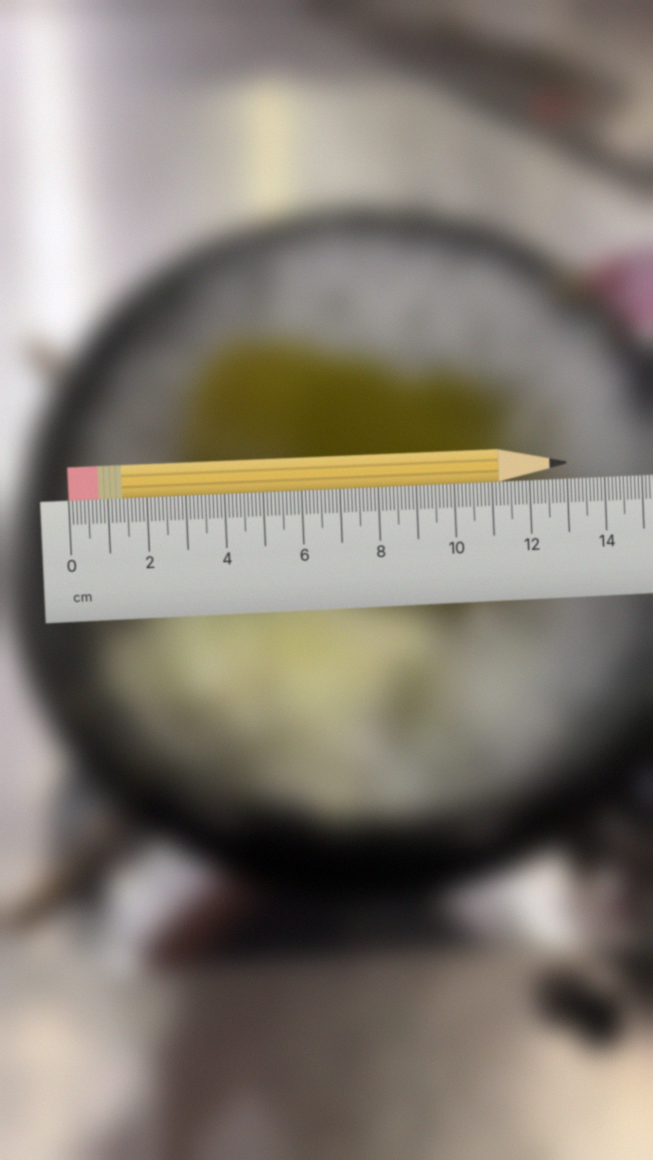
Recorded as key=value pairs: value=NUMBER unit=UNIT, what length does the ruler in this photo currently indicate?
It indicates value=13 unit=cm
